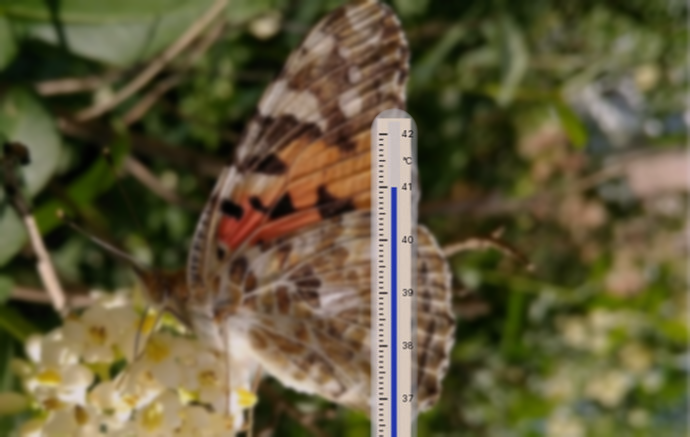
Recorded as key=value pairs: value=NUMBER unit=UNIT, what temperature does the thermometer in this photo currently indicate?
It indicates value=41 unit=°C
